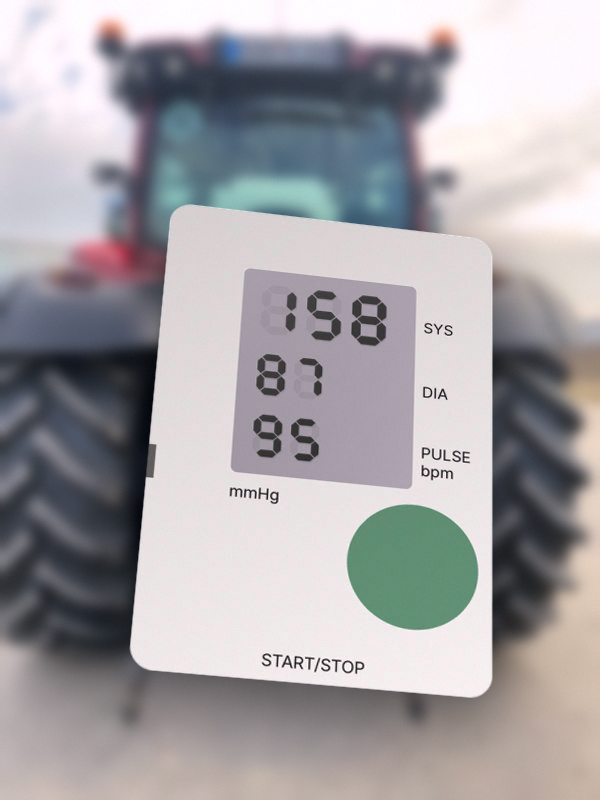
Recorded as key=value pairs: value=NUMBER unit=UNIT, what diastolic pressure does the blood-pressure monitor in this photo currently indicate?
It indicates value=87 unit=mmHg
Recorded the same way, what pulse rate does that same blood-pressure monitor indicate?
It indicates value=95 unit=bpm
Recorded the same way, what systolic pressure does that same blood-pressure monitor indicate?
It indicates value=158 unit=mmHg
